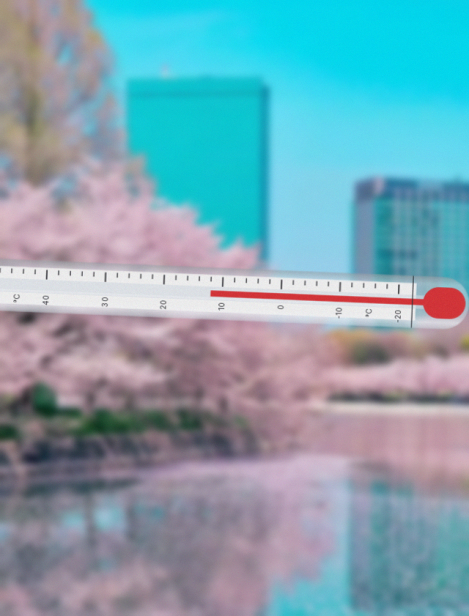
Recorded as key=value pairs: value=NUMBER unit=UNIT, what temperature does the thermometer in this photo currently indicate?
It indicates value=12 unit=°C
